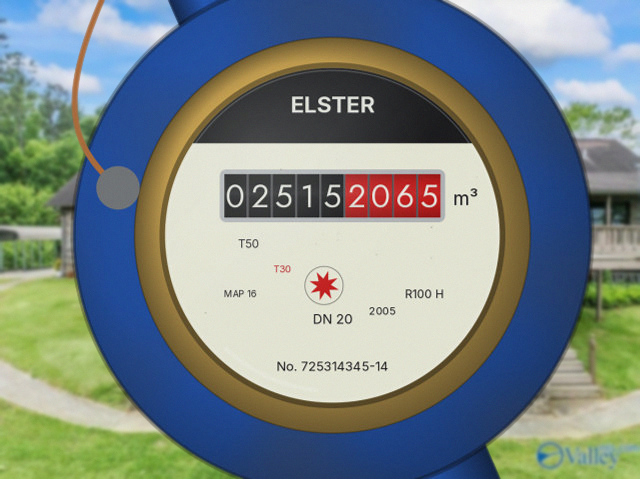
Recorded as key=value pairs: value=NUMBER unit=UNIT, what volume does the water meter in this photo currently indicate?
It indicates value=2515.2065 unit=m³
